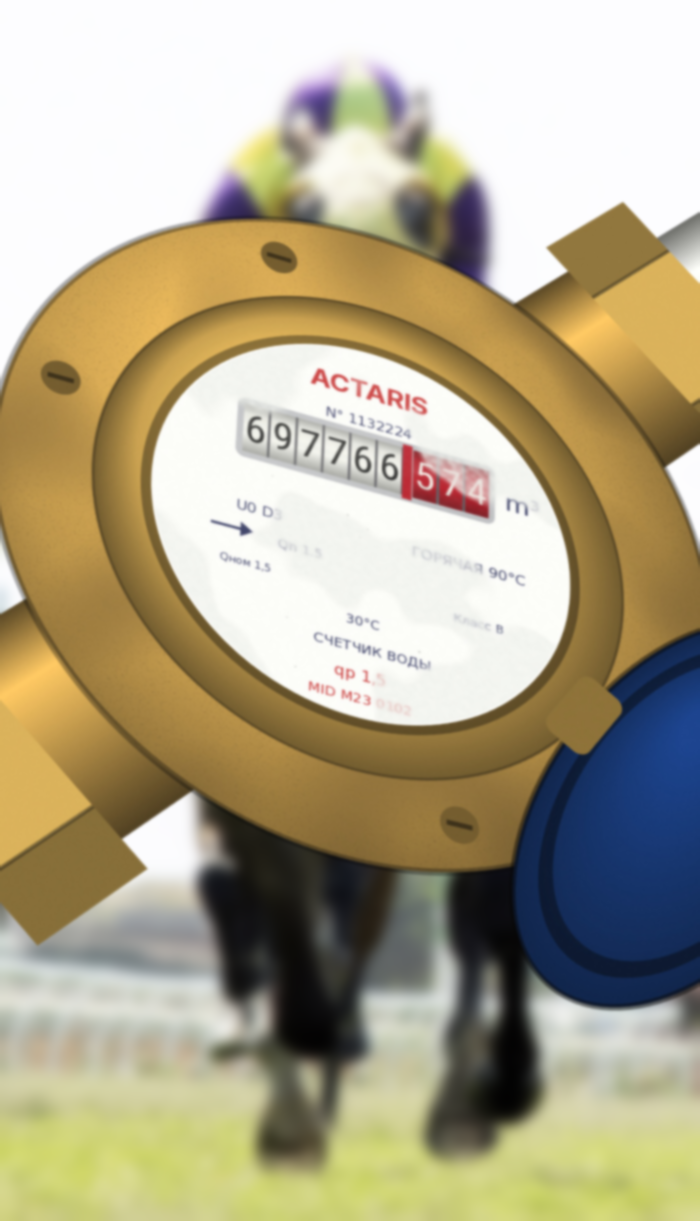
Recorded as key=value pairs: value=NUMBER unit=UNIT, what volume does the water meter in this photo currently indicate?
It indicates value=697766.574 unit=m³
